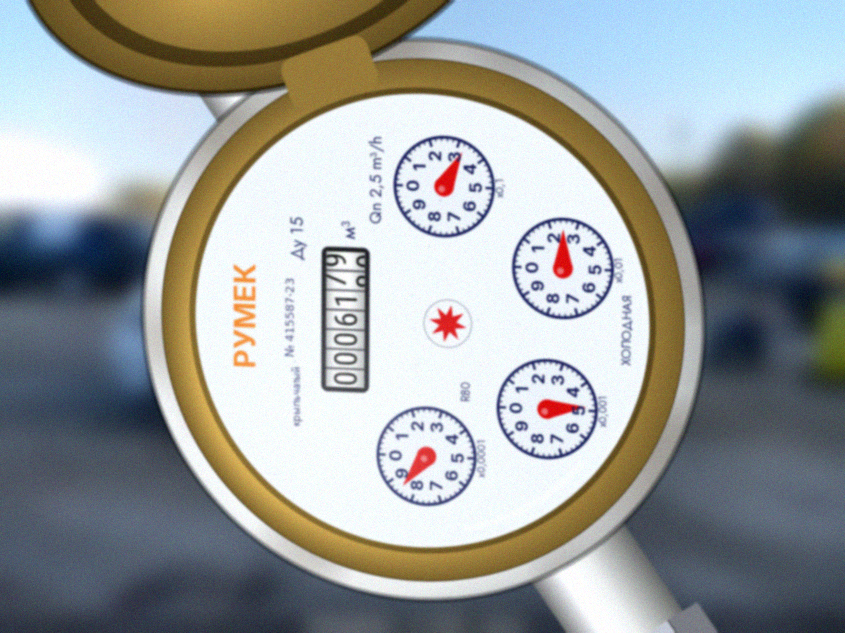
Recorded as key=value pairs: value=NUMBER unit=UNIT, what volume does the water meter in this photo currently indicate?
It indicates value=6179.3248 unit=m³
